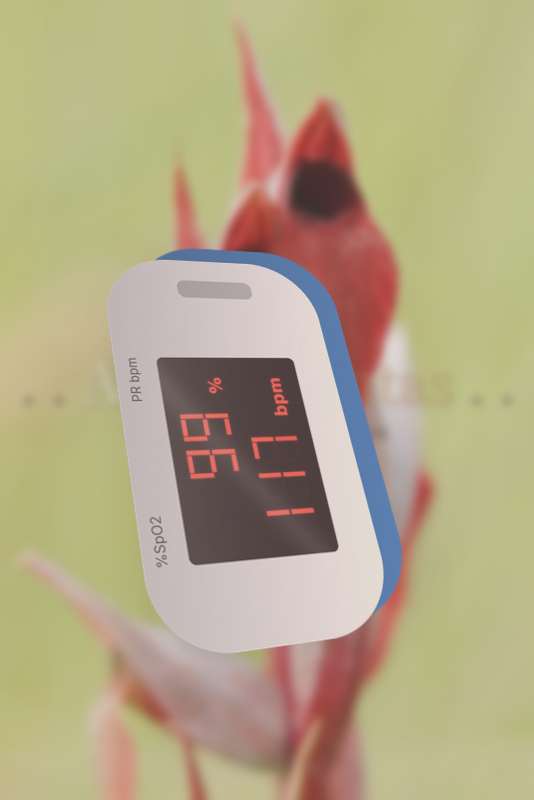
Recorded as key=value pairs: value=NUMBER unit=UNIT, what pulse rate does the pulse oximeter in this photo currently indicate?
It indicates value=117 unit=bpm
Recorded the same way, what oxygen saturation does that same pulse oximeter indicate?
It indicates value=99 unit=%
